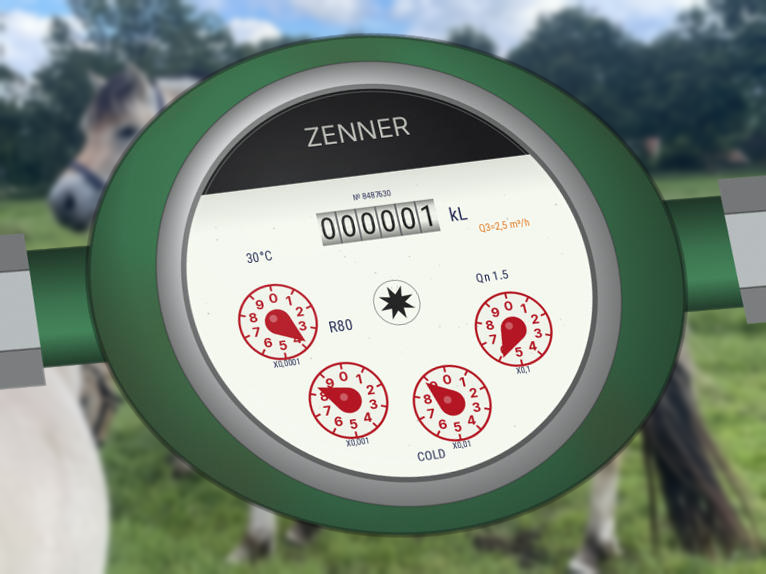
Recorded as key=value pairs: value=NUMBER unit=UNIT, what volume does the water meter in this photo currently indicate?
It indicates value=1.5883 unit=kL
